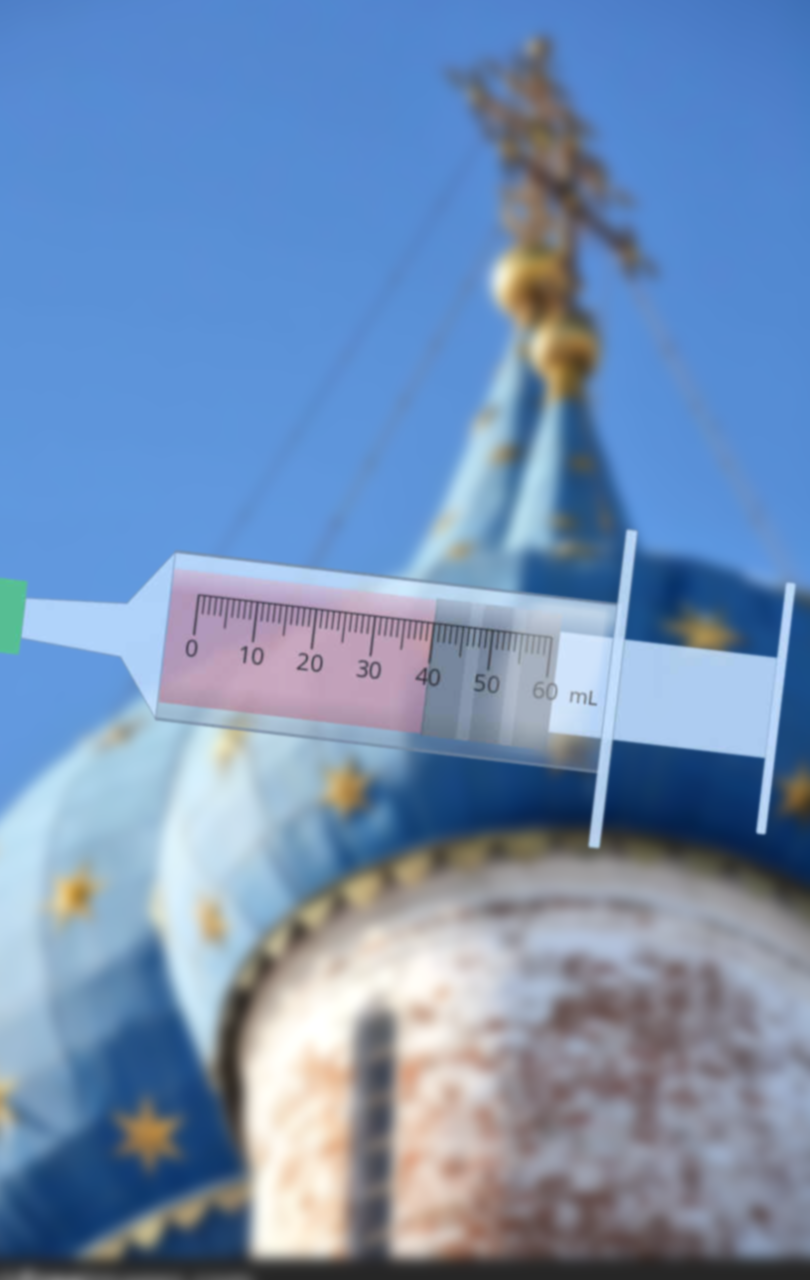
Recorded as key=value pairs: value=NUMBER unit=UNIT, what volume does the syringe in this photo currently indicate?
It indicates value=40 unit=mL
